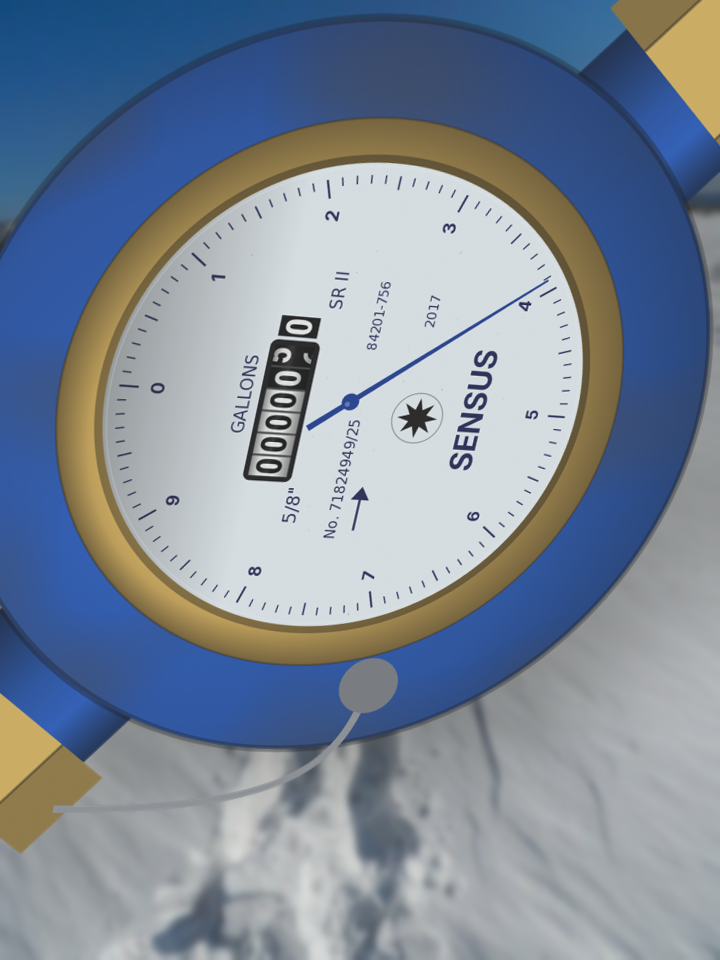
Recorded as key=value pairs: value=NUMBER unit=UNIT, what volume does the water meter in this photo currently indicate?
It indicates value=53.9 unit=gal
